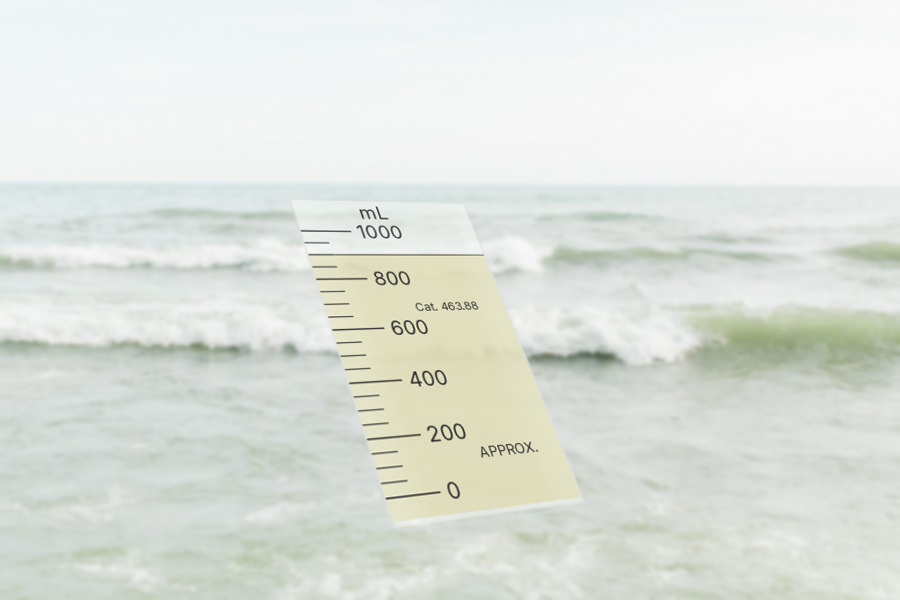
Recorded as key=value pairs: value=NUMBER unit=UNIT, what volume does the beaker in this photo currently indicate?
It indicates value=900 unit=mL
